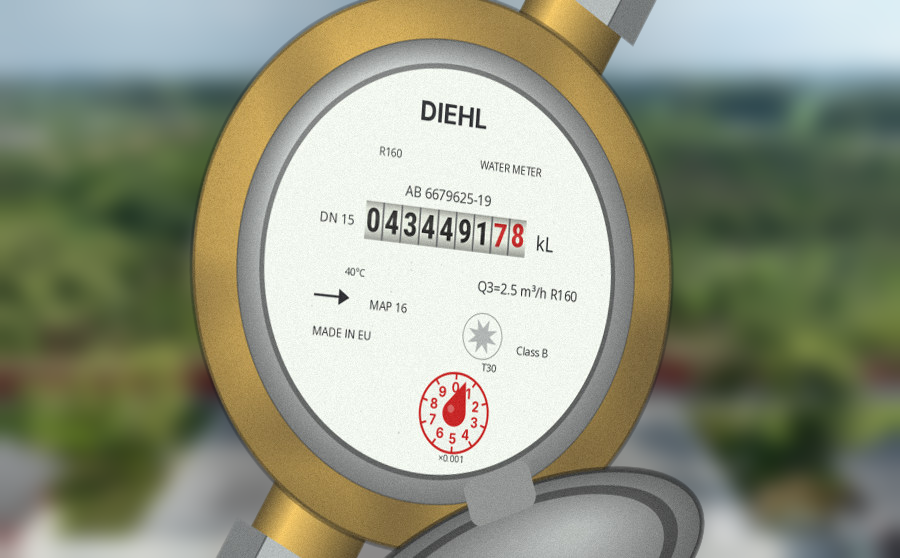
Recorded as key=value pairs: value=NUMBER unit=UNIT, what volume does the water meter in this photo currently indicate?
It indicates value=434491.780 unit=kL
